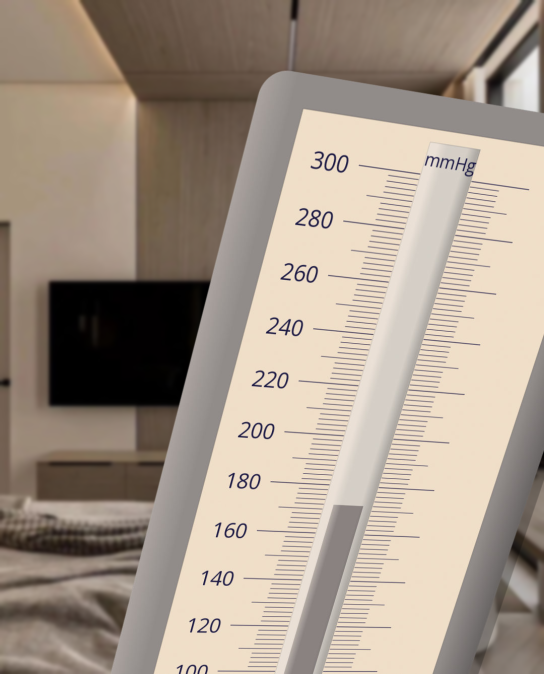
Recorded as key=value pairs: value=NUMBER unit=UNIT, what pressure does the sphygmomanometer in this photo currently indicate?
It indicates value=172 unit=mmHg
